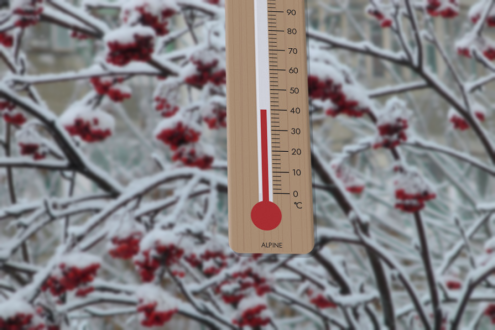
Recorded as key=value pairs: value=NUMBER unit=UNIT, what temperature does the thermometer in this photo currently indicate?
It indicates value=40 unit=°C
